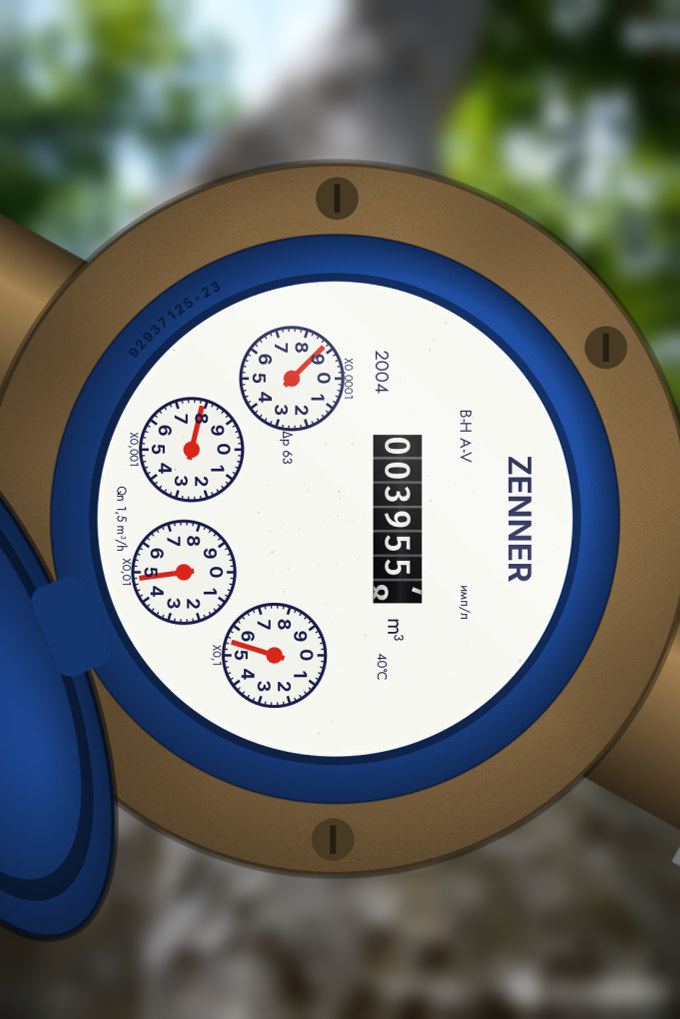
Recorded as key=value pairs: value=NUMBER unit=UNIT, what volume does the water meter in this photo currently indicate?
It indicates value=39557.5478 unit=m³
